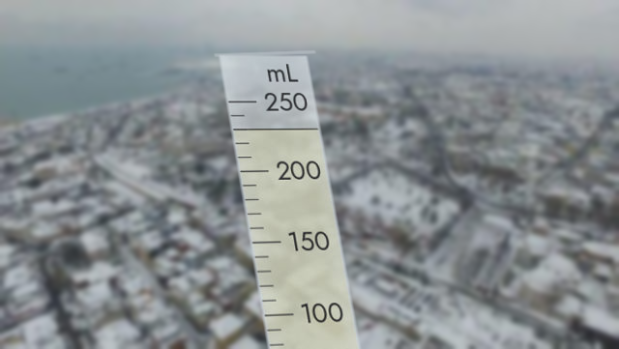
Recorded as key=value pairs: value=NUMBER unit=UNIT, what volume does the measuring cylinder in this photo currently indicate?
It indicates value=230 unit=mL
